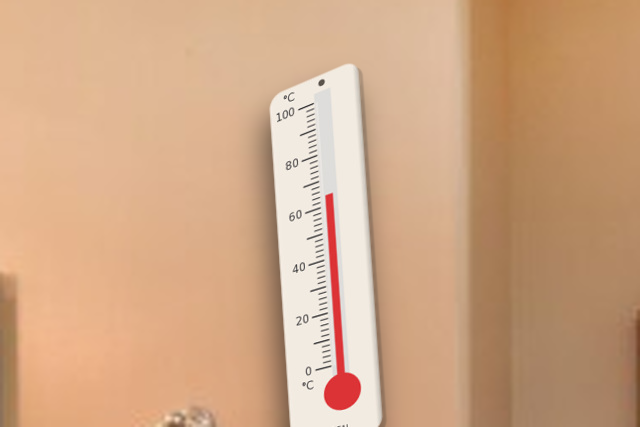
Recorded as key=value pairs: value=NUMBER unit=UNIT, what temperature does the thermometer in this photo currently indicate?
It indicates value=64 unit=°C
